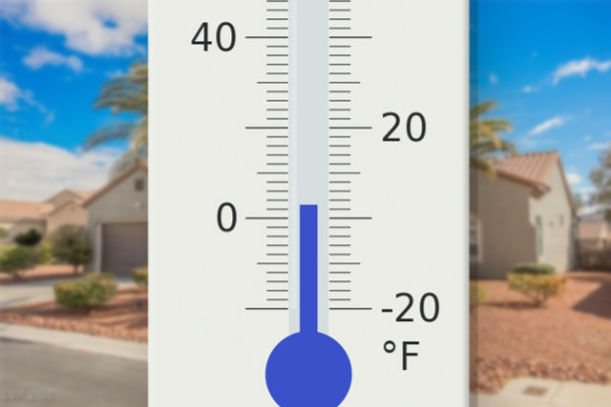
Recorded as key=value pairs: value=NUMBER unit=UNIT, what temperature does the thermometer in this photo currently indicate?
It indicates value=3 unit=°F
